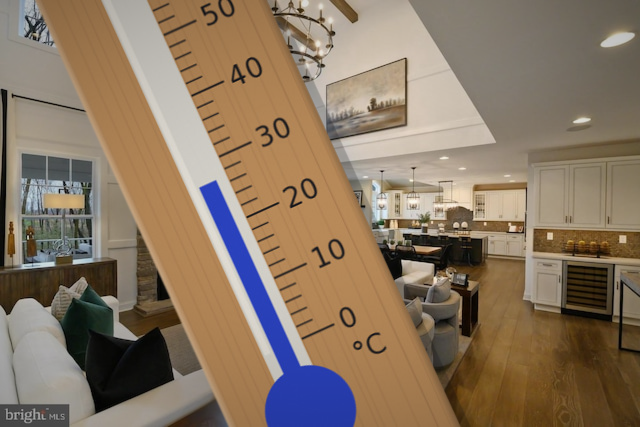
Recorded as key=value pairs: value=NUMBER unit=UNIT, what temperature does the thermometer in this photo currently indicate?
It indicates value=27 unit=°C
